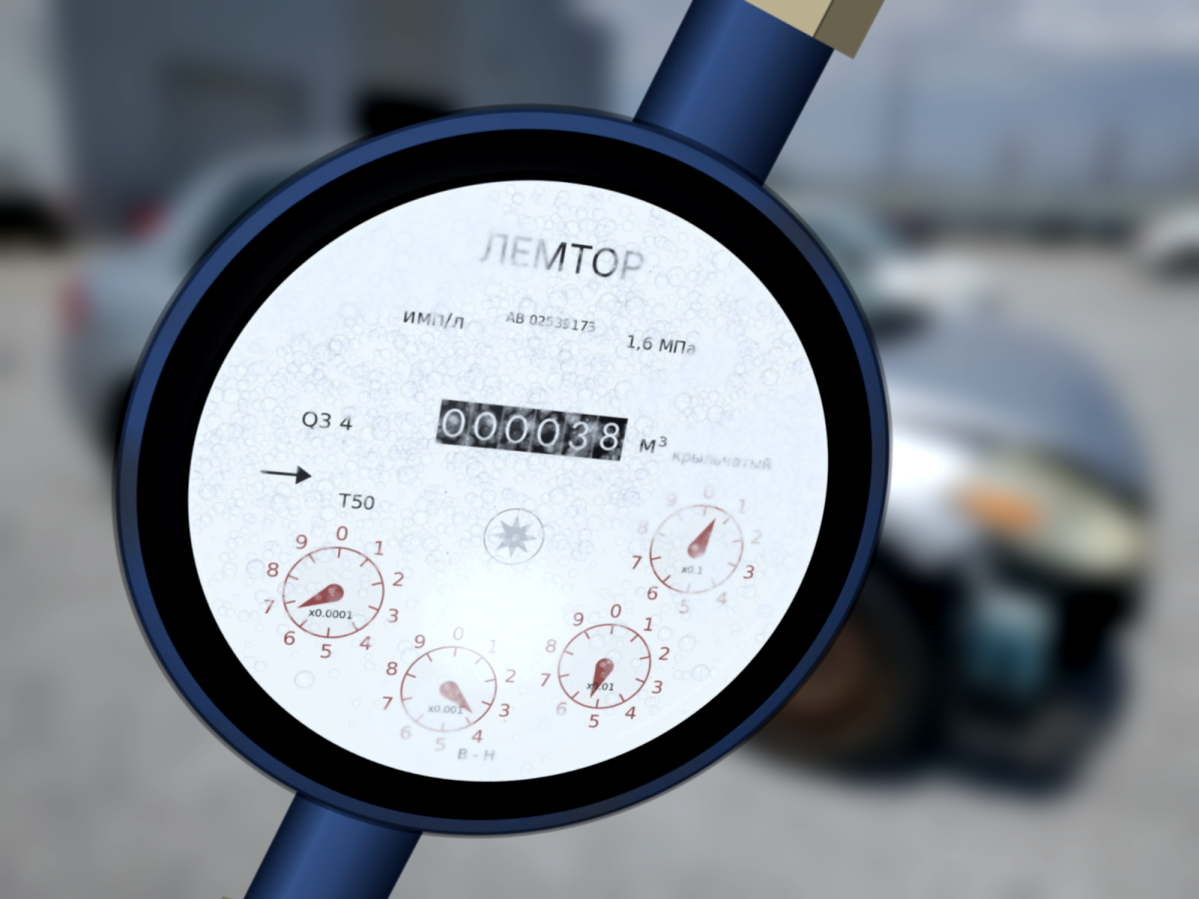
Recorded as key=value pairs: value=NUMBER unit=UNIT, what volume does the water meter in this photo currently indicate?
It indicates value=38.0536 unit=m³
